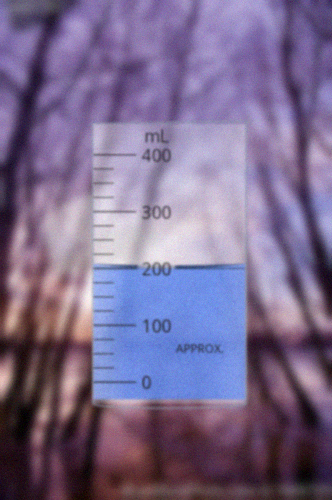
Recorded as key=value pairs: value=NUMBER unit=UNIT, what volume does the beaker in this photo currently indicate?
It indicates value=200 unit=mL
